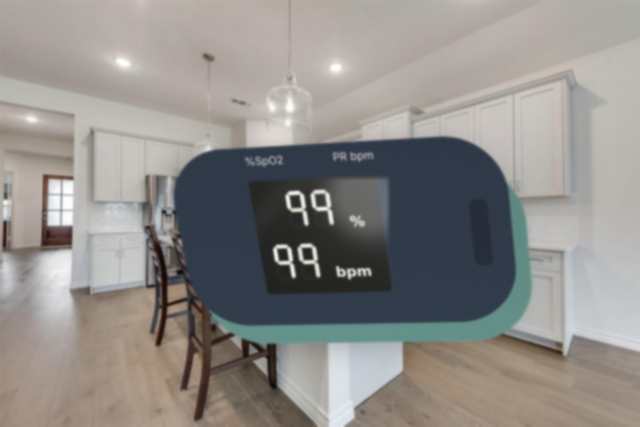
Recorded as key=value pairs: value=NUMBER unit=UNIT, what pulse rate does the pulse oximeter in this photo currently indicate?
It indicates value=99 unit=bpm
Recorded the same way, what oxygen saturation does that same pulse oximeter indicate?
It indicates value=99 unit=%
